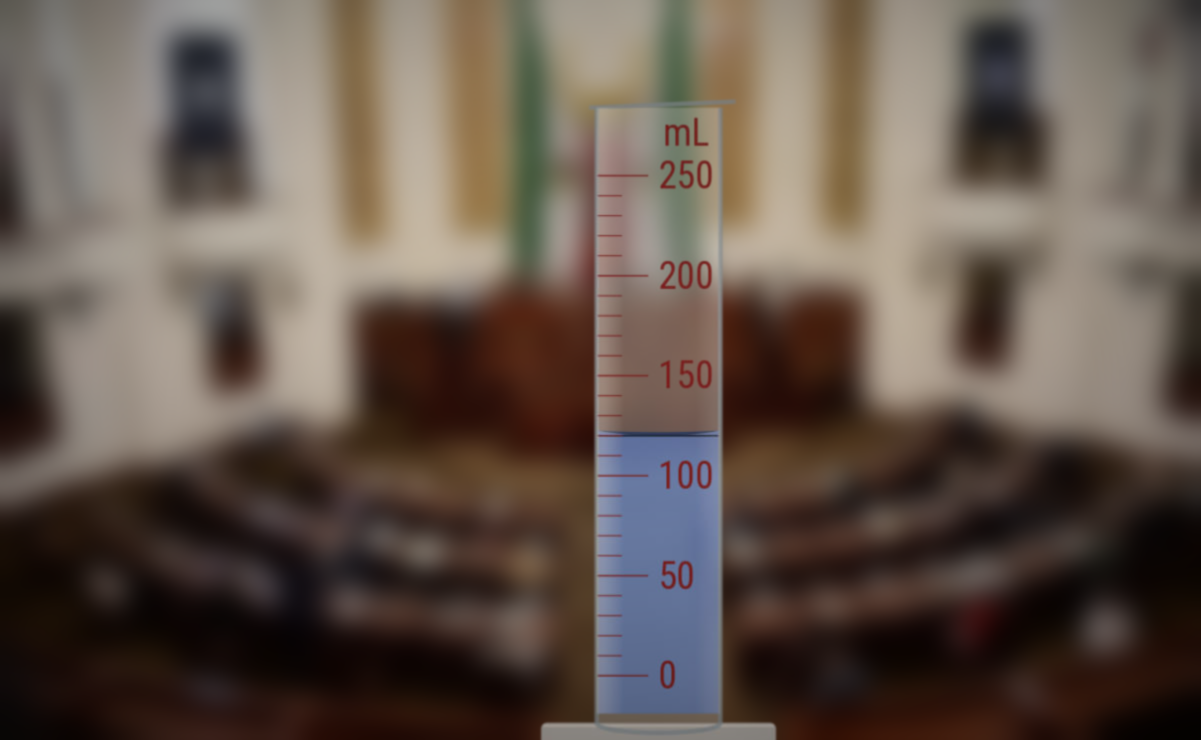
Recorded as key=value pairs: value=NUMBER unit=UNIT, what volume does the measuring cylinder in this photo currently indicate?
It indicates value=120 unit=mL
